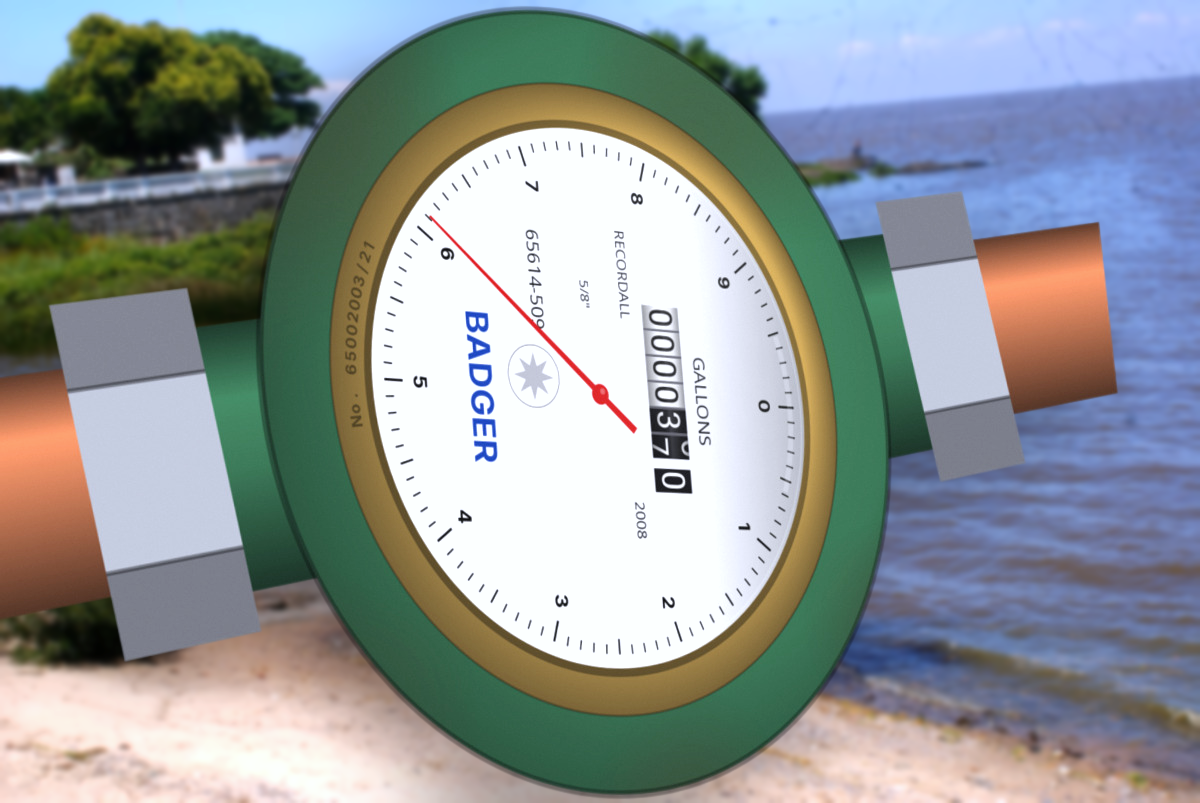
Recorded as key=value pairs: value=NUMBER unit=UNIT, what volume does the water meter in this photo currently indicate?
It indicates value=366.1 unit=gal
